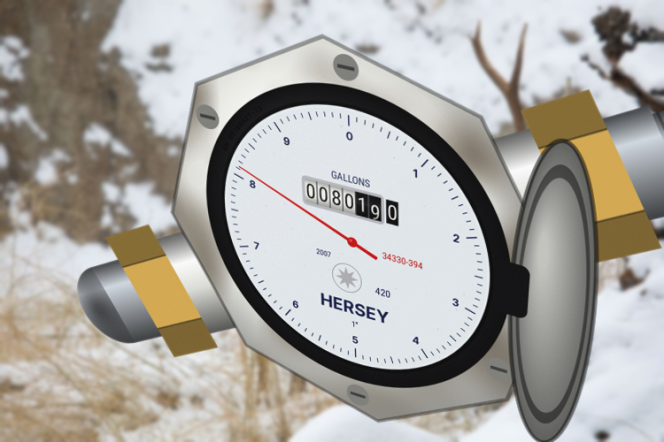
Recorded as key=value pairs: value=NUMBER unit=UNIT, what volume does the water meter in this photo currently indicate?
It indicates value=80188.1 unit=gal
